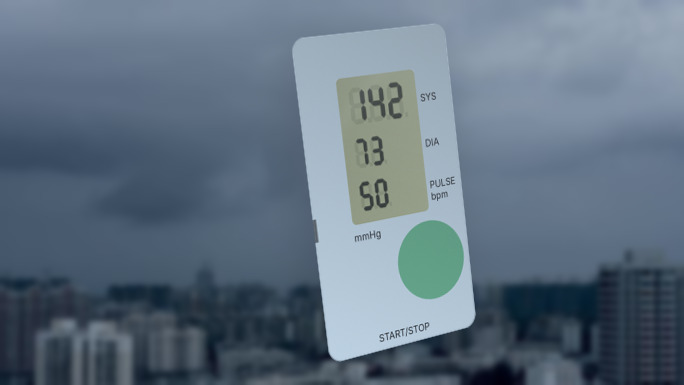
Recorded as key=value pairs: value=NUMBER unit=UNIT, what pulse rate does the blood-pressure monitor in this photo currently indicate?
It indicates value=50 unit=bpm
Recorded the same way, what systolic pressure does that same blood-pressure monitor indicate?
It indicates value=142 unit=mmHg
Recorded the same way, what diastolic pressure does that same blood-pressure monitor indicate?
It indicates value=73 unit=mmHg
